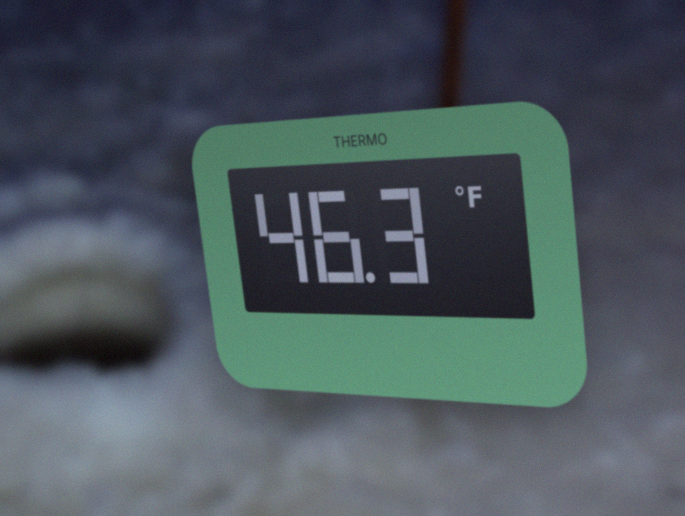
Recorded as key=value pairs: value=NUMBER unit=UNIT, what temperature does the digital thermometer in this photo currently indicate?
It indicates value=46.3 unit=°F
